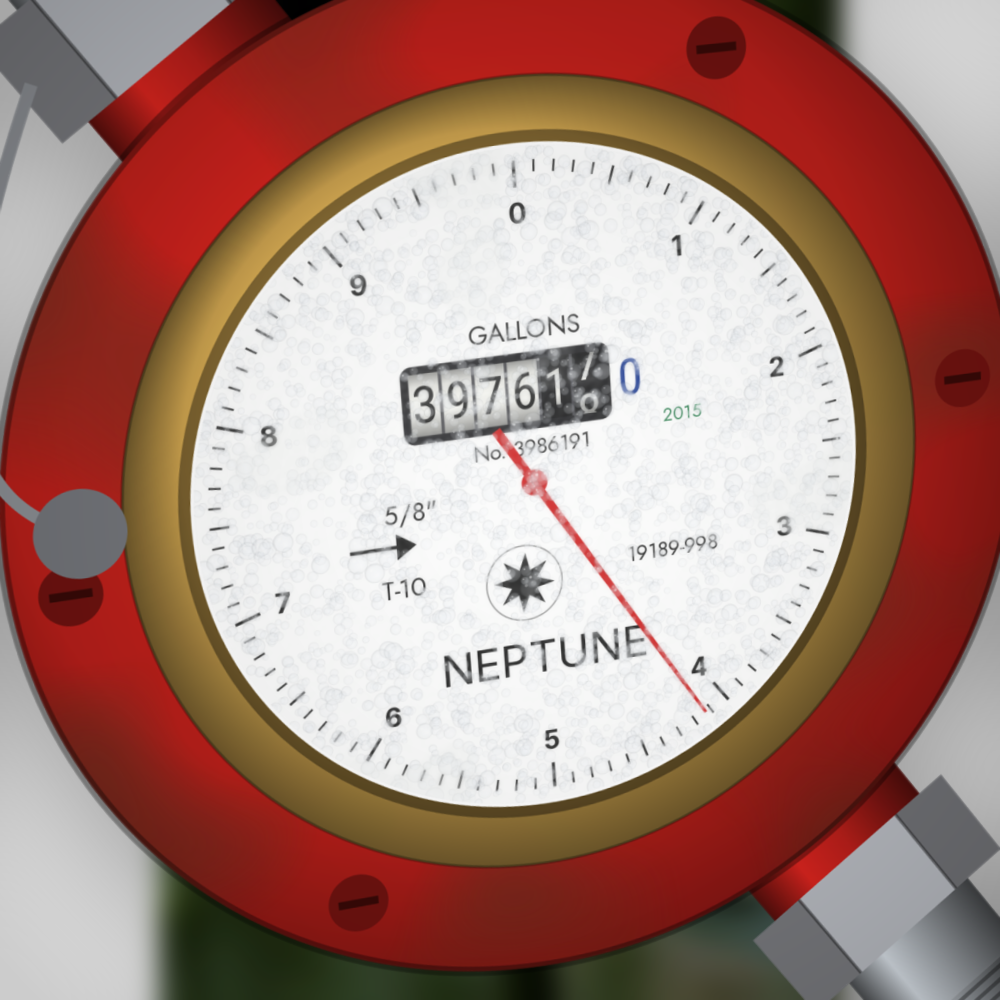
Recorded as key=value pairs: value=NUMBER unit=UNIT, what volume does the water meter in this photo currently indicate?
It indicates value=3976174.1 unit=gal
